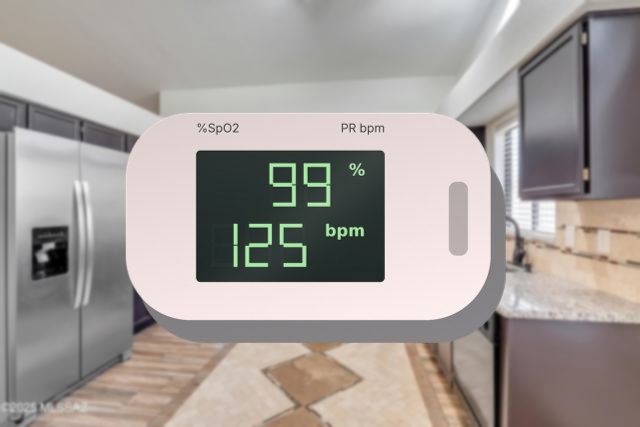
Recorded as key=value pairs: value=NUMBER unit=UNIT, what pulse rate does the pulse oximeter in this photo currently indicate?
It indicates value=125 unit=bpm
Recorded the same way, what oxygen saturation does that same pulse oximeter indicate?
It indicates value=99 unit=%
